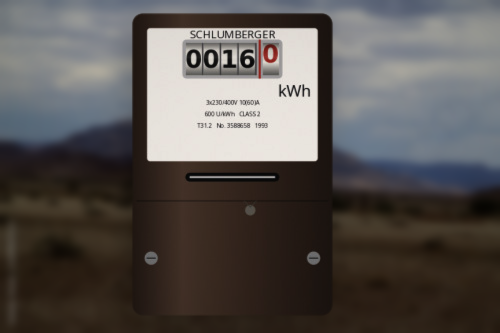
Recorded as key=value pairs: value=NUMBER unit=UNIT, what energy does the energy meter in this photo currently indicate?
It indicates value=16.0 unit=kWh
